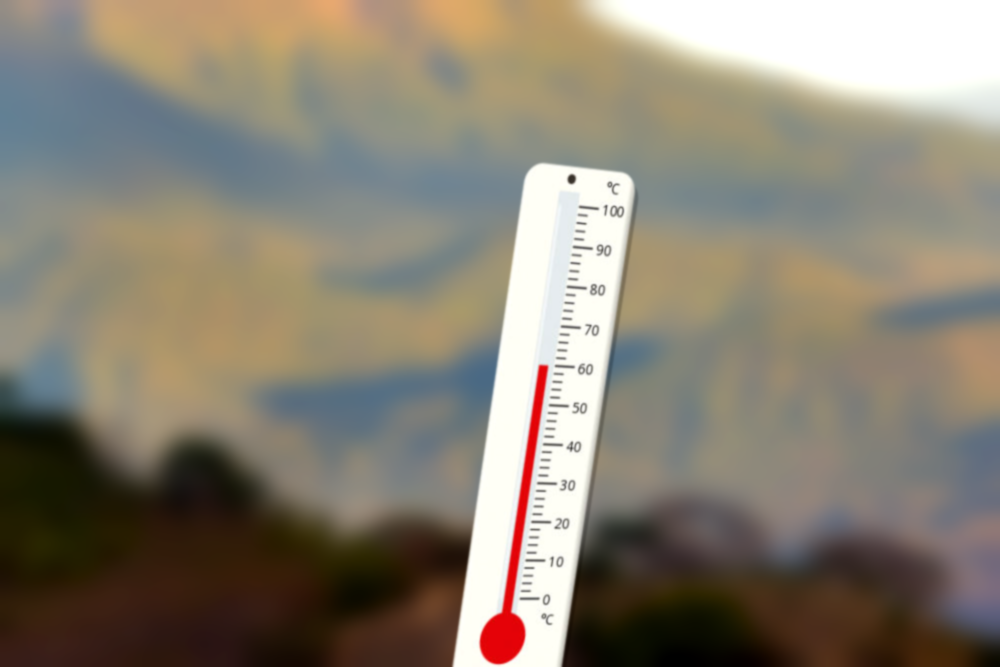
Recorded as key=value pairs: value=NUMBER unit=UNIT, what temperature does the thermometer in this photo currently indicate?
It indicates value=60 unit=°C
